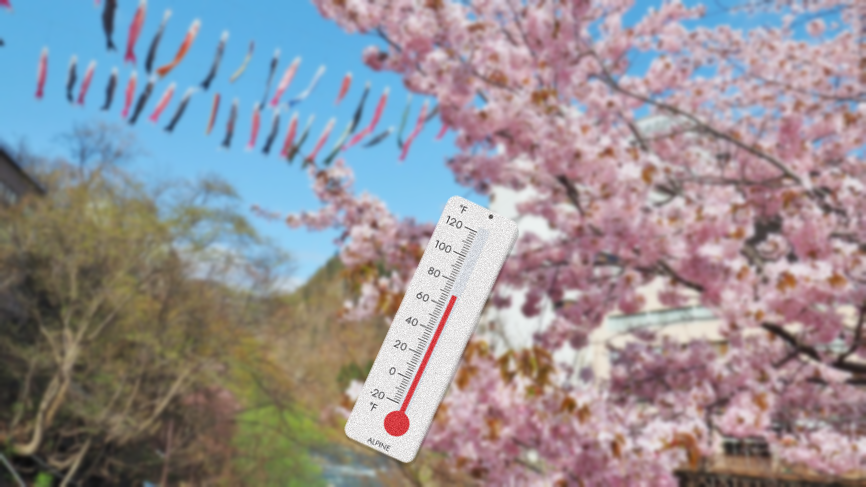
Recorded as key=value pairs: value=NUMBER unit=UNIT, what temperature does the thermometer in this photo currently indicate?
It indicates value=70 unit=°F
